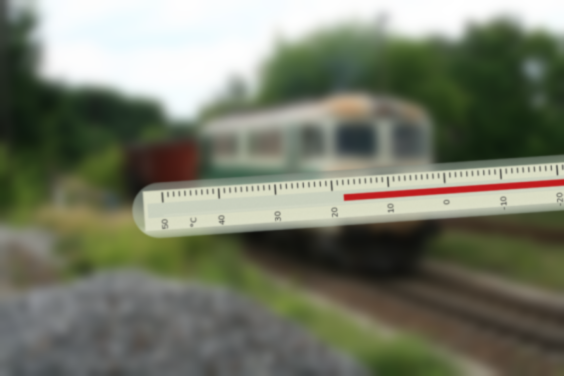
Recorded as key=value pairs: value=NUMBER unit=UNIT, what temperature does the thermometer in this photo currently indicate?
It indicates value=18 unit=°C
